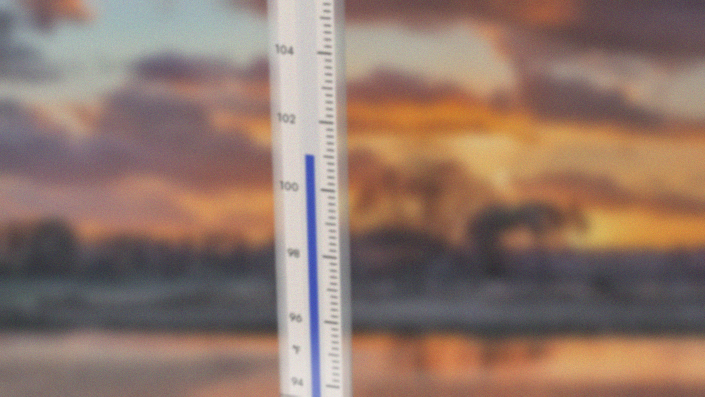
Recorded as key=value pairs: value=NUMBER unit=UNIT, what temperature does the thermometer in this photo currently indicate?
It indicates value=101 unit=°F
